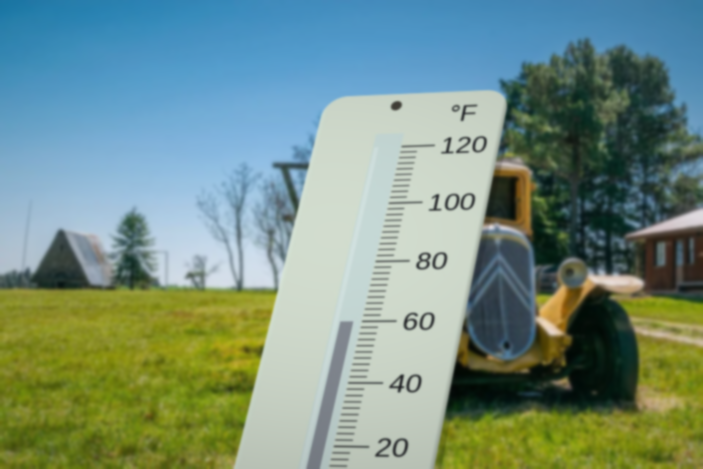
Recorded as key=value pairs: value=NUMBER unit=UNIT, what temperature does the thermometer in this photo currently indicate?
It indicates value=60 unit=°F
